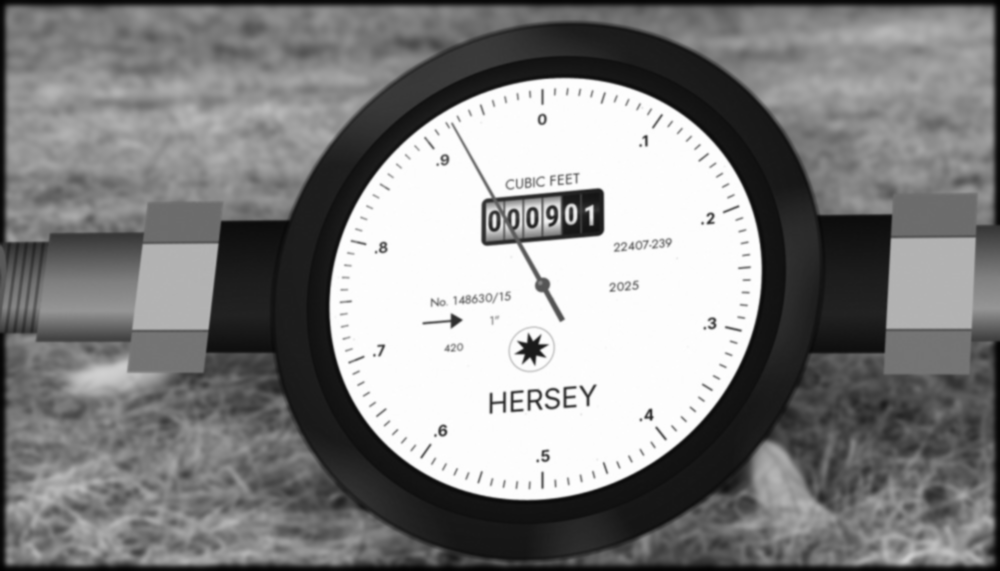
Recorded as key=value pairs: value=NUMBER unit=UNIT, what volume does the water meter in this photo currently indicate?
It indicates value=900.92 unit=ft³
